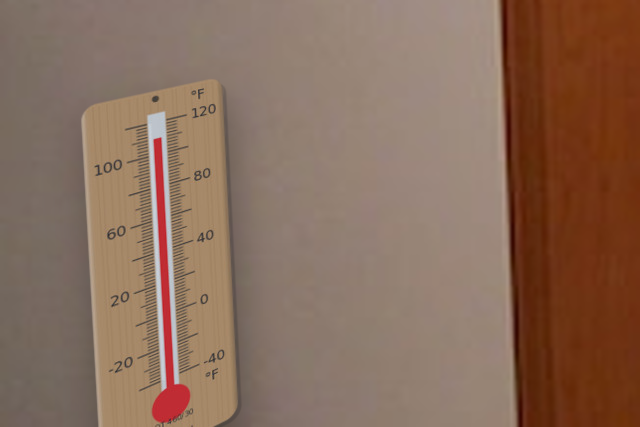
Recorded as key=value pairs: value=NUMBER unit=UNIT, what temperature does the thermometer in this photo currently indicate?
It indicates value=110 unit=°F
